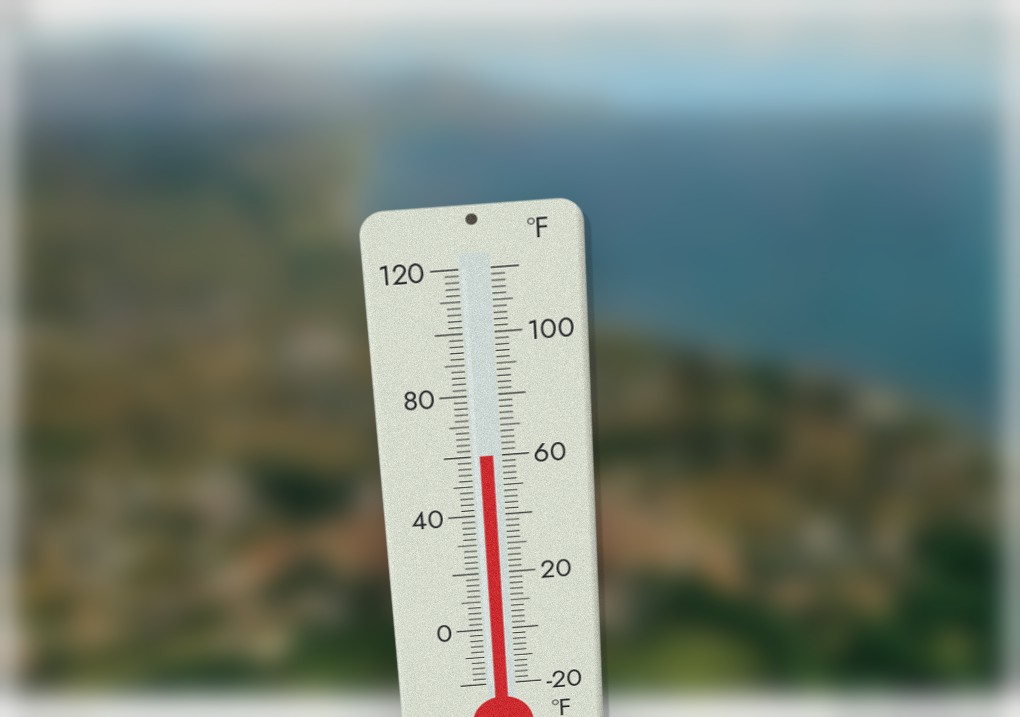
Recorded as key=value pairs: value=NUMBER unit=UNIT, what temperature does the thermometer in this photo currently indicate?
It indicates value=60 unit=°F
